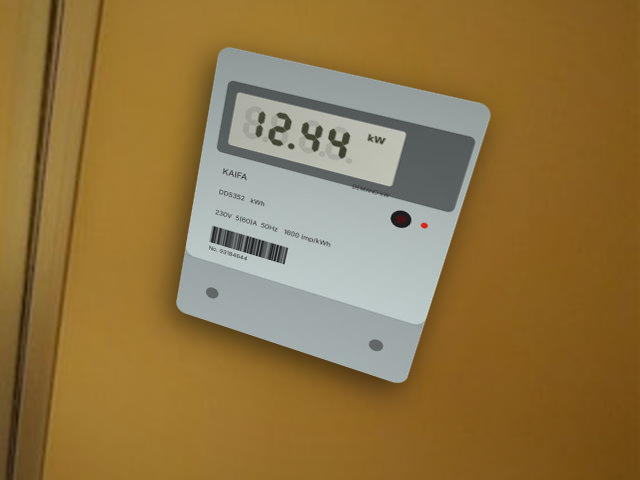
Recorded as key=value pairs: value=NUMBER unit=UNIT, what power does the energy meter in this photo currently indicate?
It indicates value=12.44 unit=kW
